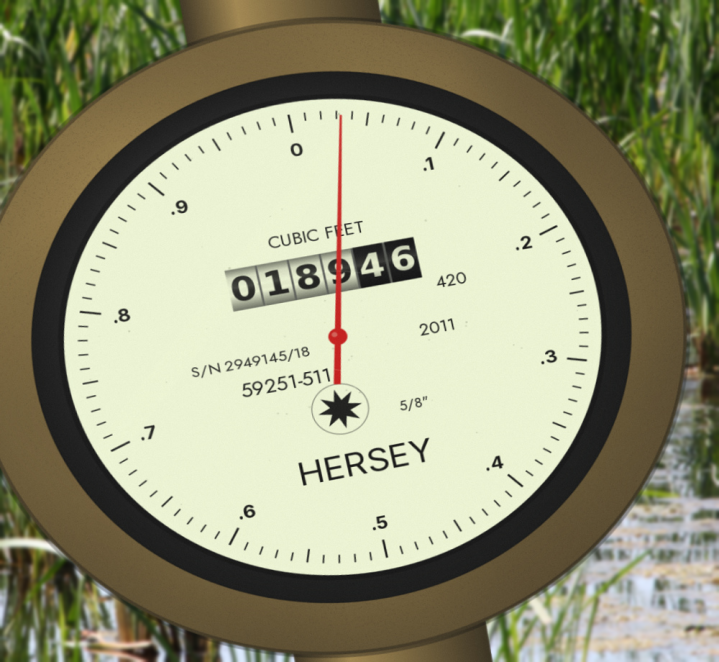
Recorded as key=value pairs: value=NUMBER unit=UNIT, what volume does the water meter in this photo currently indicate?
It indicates value=18946.03 unit=ft³
